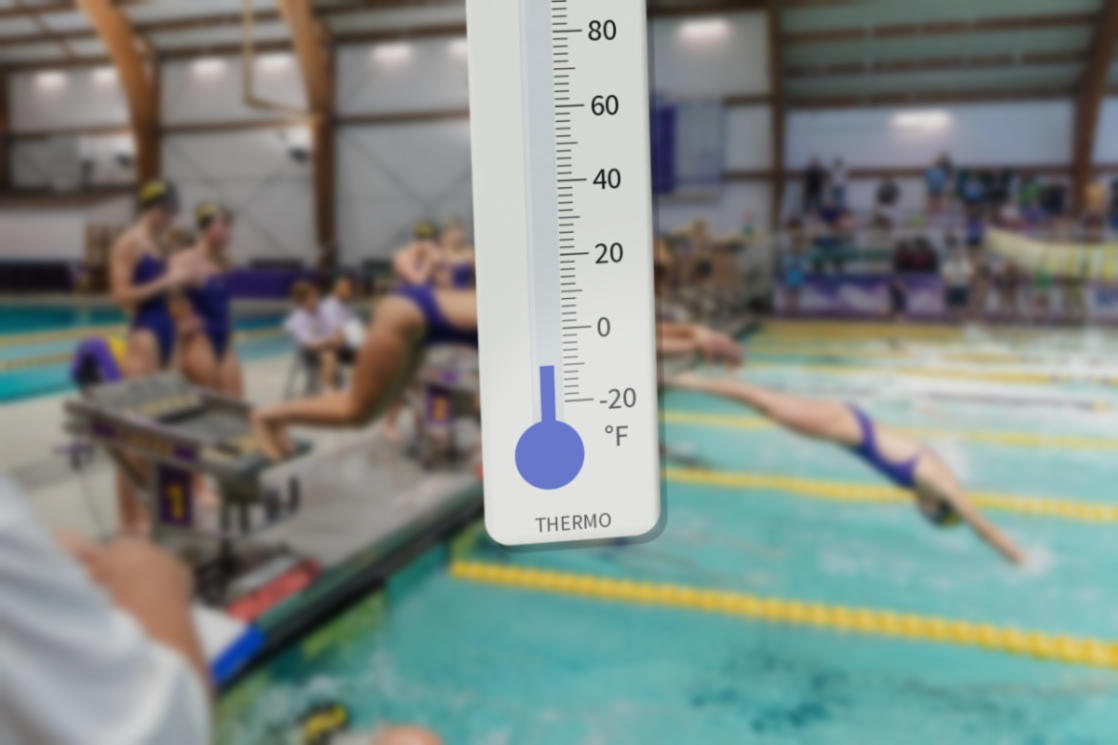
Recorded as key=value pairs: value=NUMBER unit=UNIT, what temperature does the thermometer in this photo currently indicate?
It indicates value=-10 unit=°F
